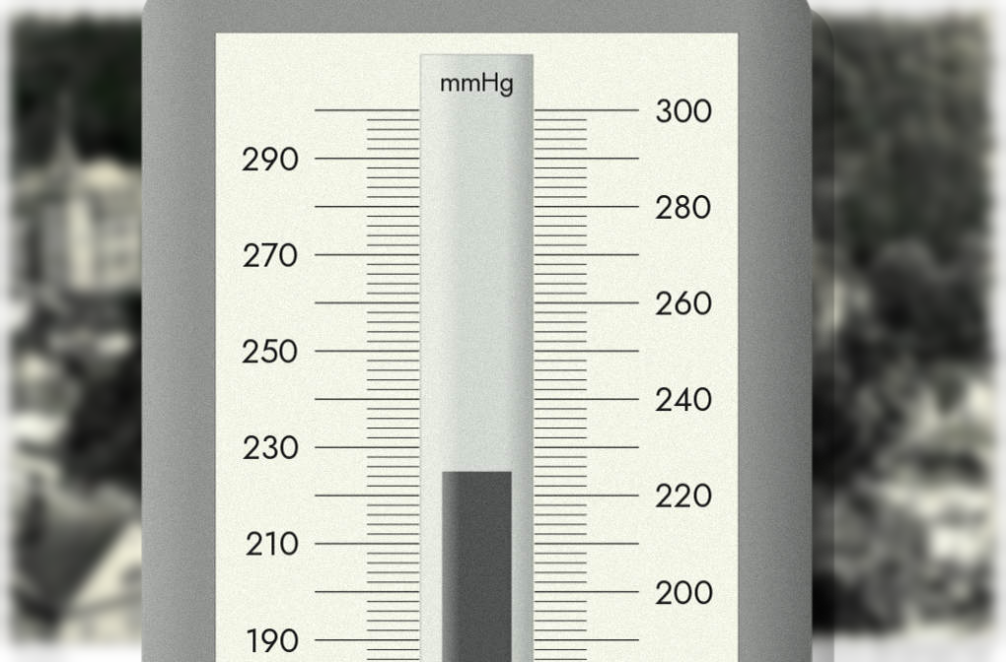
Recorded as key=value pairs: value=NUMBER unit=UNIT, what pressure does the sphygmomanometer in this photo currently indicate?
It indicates value=225 unit=mmHg
